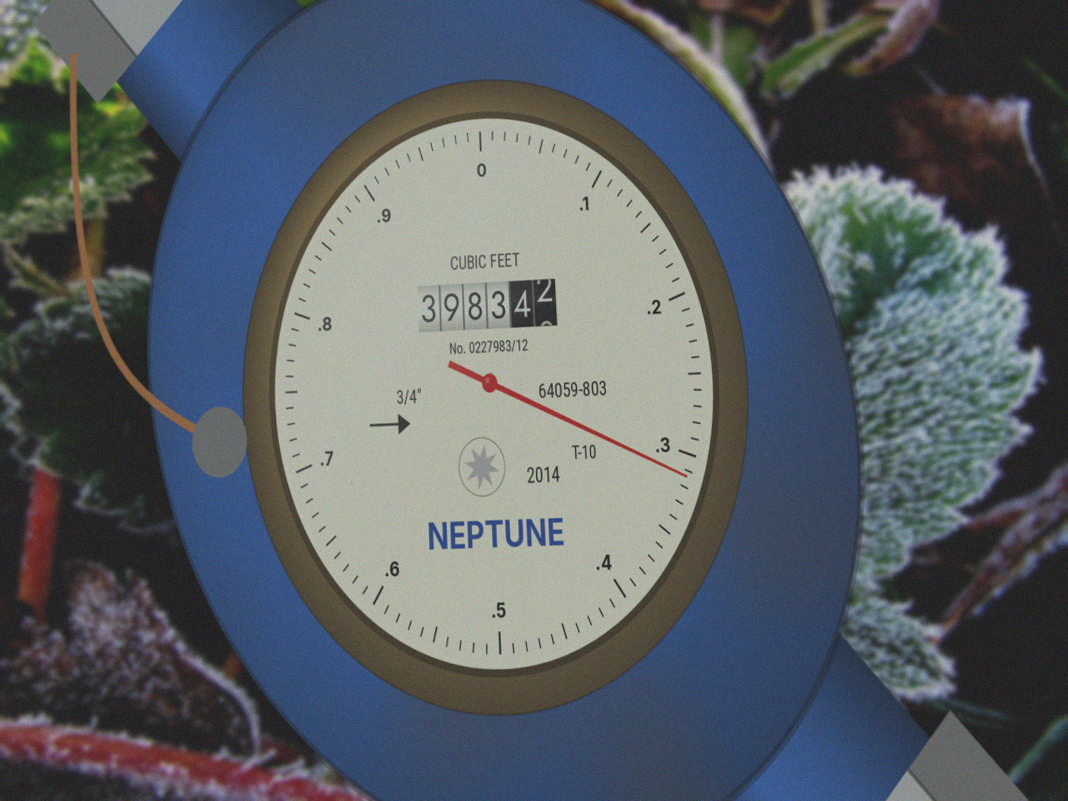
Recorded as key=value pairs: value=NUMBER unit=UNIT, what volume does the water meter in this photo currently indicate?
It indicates value=398342.31 unit=ft³
